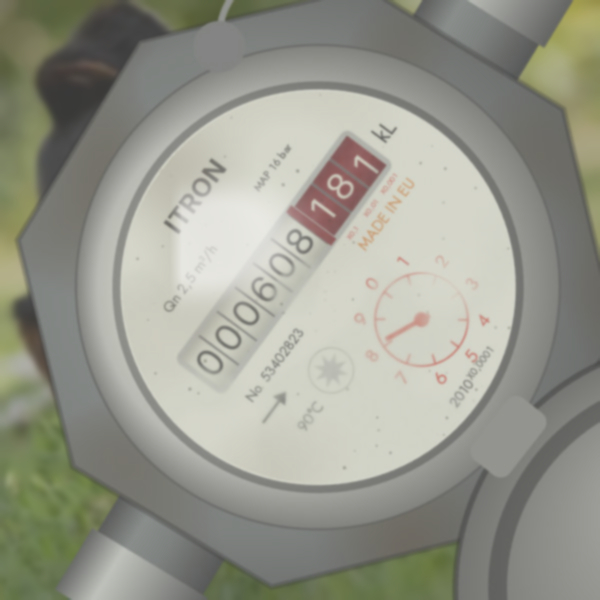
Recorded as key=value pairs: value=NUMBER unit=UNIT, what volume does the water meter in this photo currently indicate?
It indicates value=608.1808 unit=kL
